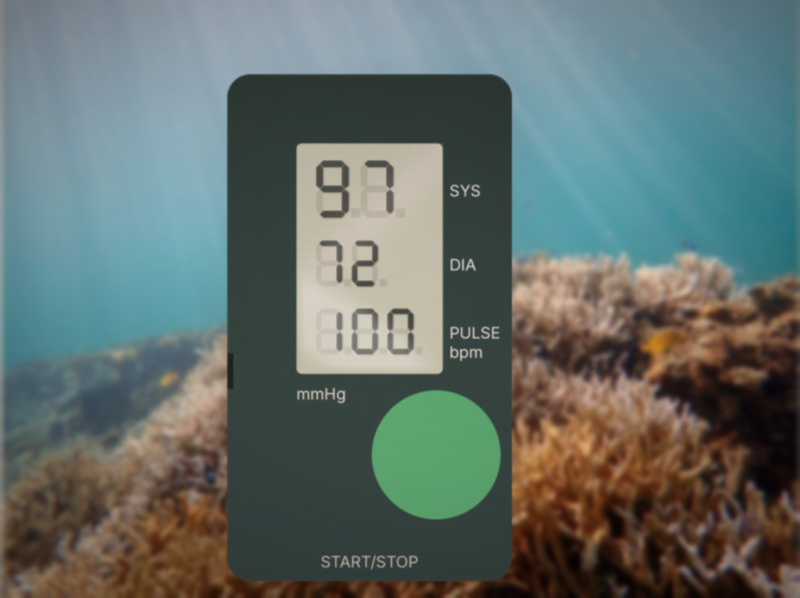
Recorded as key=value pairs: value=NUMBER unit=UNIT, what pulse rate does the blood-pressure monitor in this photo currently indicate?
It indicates value=100 unit=bpm
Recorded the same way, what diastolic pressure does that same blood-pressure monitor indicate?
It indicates value=72 unit=mmHg
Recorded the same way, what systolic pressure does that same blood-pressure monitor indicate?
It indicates value=97 unit=mmHg
